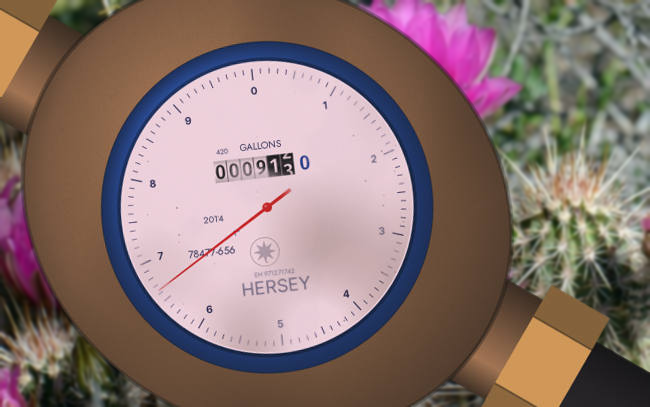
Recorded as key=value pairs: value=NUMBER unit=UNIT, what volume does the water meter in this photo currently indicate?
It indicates value=9126.6 unit=gal
